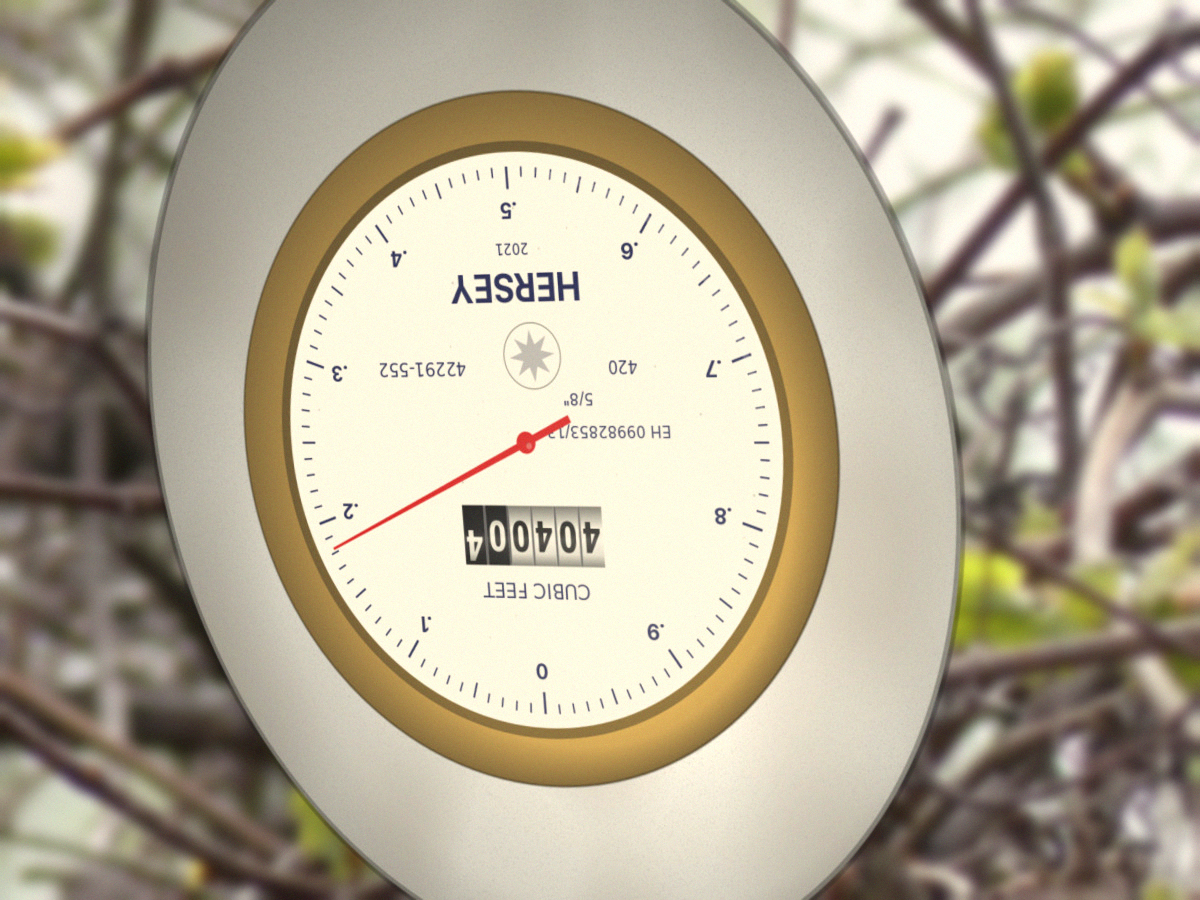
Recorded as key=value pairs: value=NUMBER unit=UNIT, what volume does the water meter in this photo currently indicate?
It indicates value=404004.18 unit=ft³
